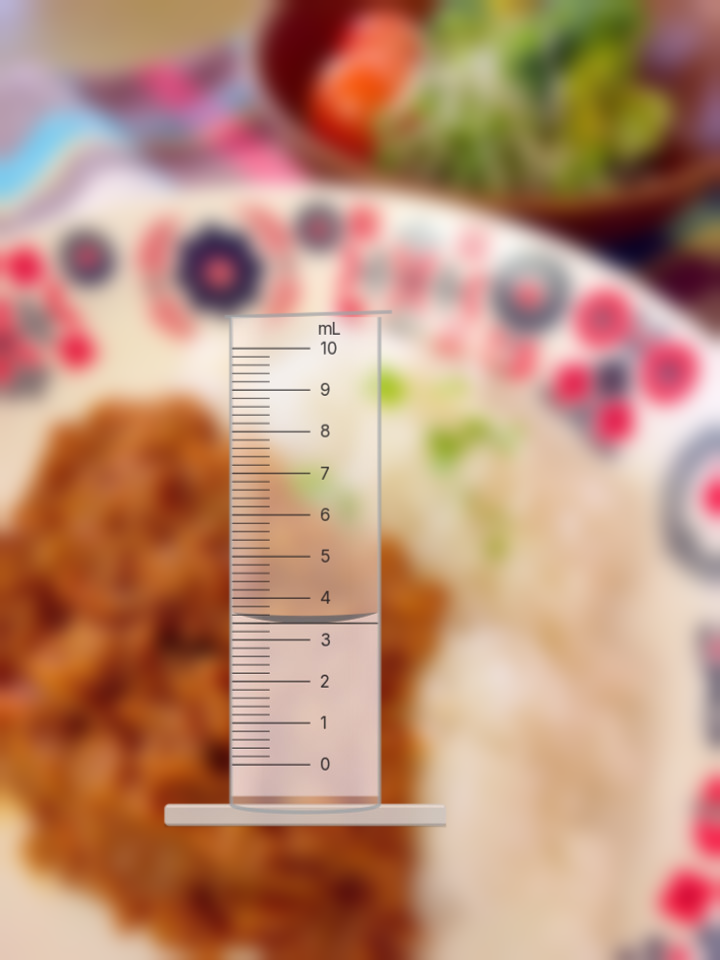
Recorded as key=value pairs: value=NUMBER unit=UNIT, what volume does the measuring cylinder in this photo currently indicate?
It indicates value=3.4 unit=mL
